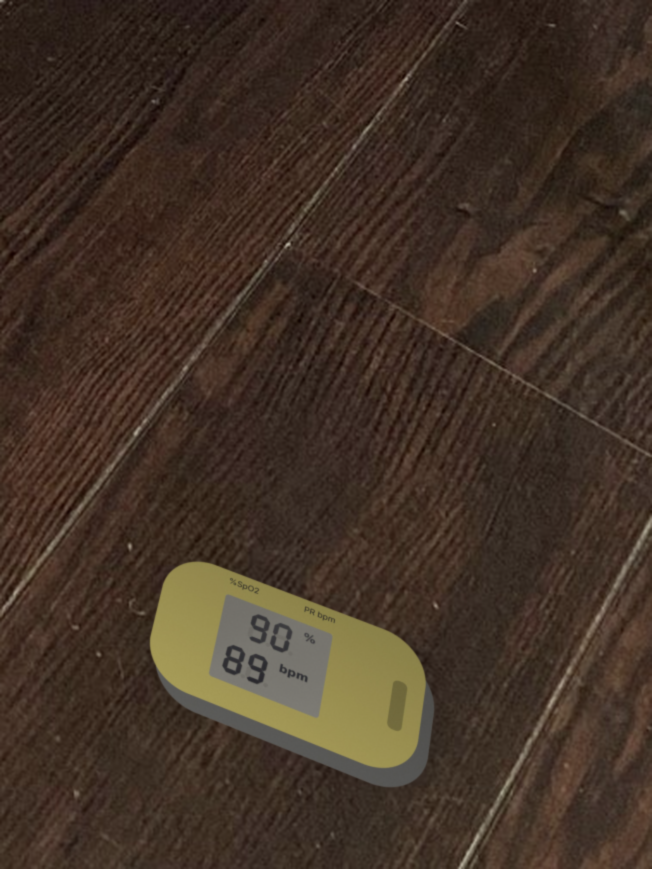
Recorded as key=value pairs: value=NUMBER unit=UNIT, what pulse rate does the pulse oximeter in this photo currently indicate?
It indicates value=89 unit=bpm
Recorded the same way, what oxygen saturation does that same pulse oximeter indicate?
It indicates value=90 unit=%
